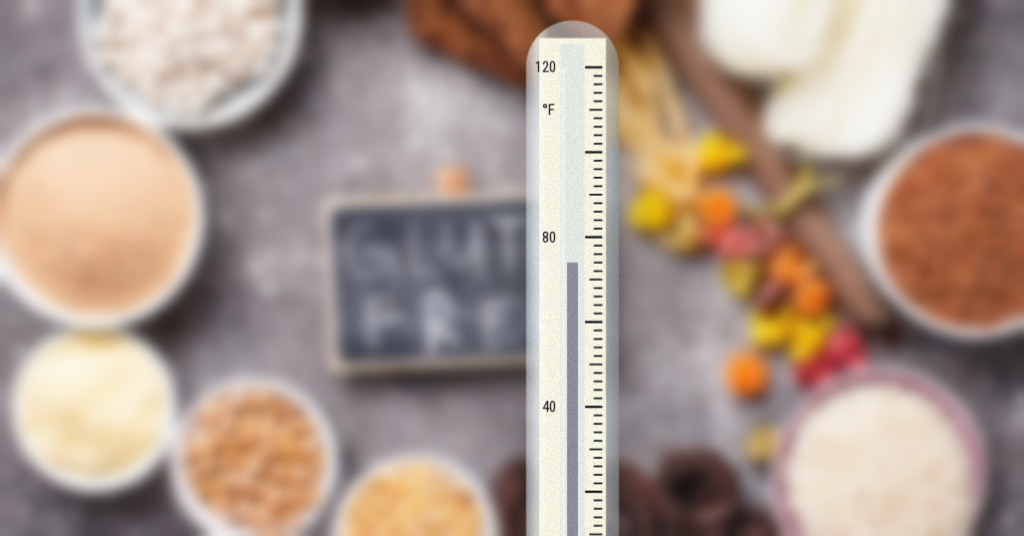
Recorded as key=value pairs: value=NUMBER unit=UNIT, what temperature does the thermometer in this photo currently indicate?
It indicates value=74 unit=°F
